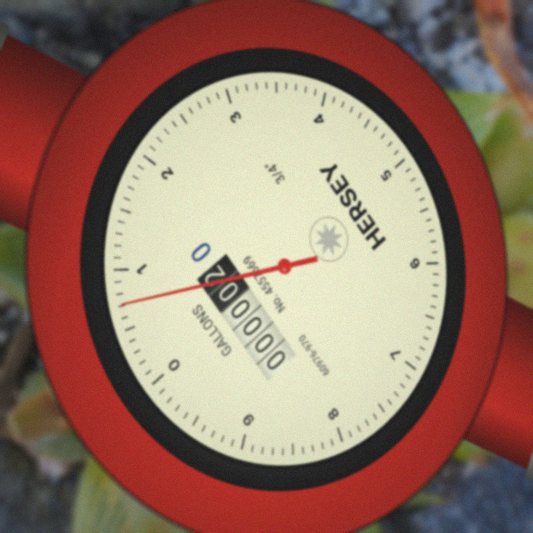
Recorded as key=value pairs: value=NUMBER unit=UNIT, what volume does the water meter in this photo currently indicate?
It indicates value=20.7 unit=gal
